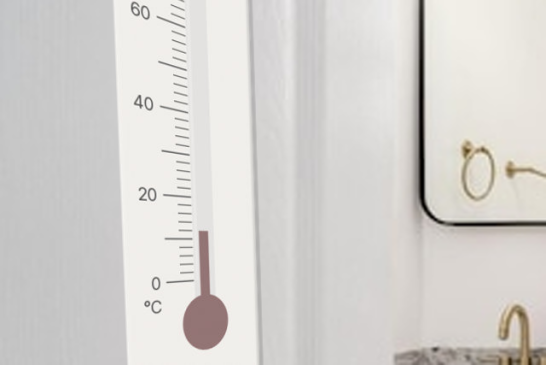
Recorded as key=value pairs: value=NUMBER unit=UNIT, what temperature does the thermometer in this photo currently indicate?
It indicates value=12 unit=°C
